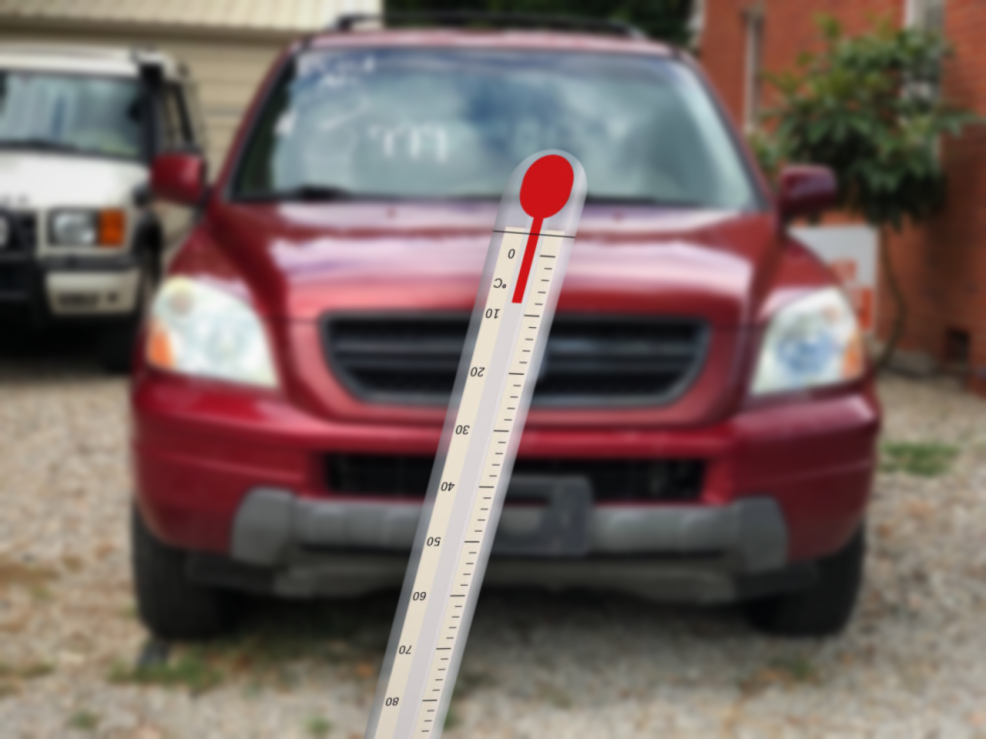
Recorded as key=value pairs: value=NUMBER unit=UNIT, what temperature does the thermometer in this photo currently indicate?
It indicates value=8 unit=°C
